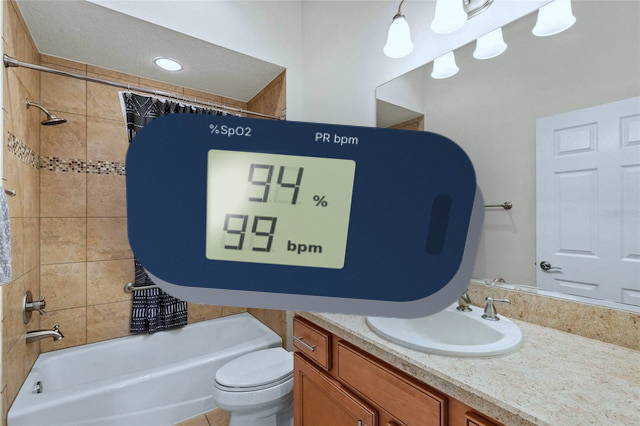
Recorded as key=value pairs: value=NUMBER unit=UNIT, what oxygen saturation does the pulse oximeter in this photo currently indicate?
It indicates value=94 unit=%
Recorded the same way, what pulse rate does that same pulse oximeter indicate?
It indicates value=99 unit=bpm
